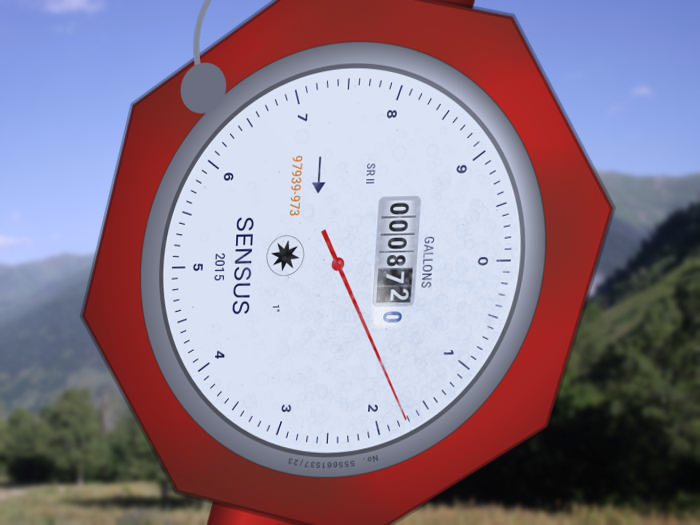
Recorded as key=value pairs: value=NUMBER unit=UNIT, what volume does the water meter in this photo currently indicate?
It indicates value=8721.7 unit=gal
